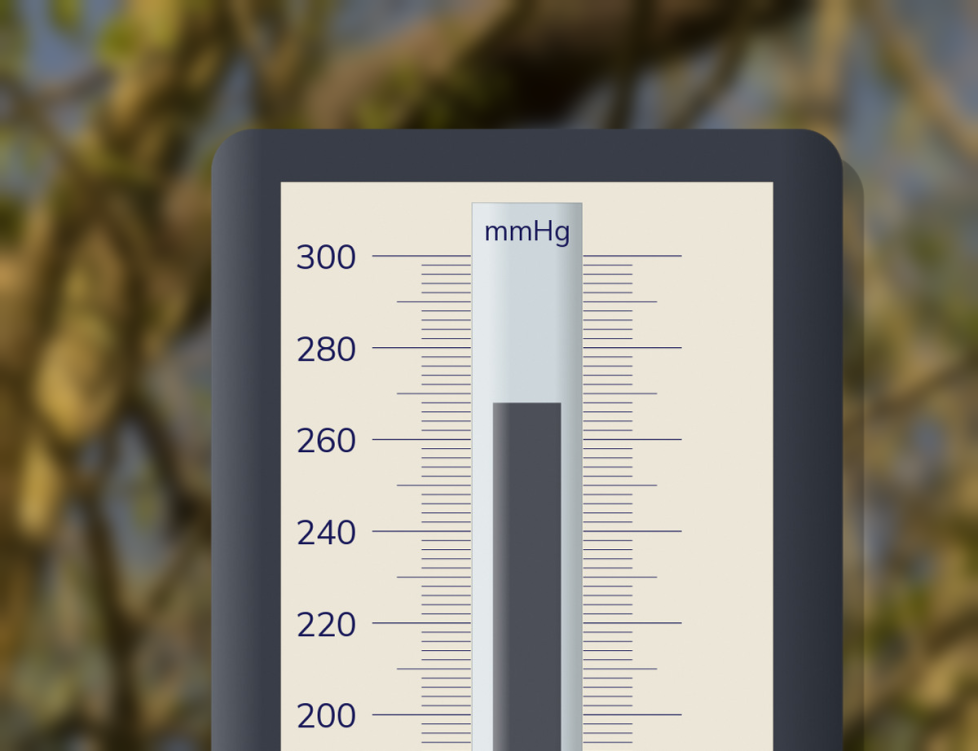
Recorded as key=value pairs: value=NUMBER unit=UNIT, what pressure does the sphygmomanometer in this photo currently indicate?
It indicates value=268 unit=mmHg
